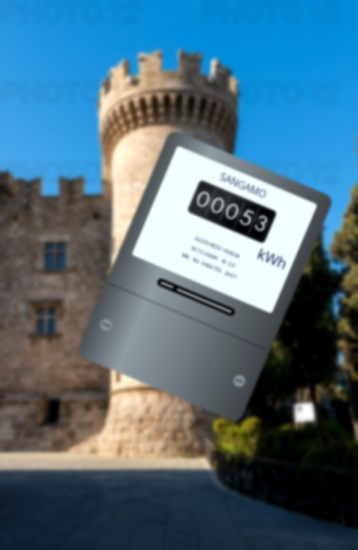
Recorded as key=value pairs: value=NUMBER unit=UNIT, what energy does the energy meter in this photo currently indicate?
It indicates value=53 unit=kWh
